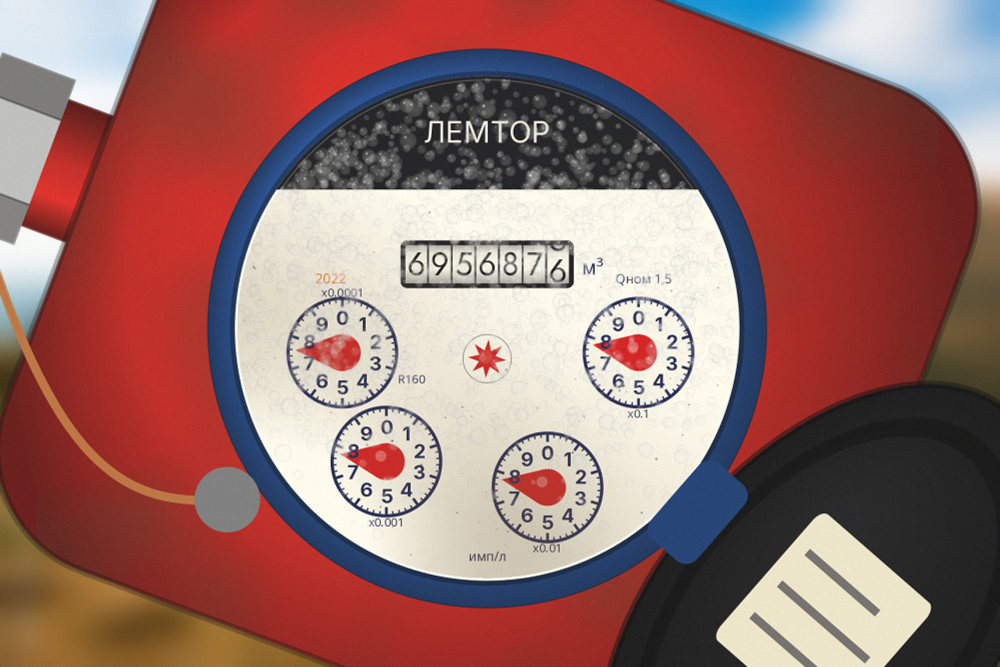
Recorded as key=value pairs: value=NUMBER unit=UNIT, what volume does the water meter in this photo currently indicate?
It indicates value=6956875.7777 unit=m³
